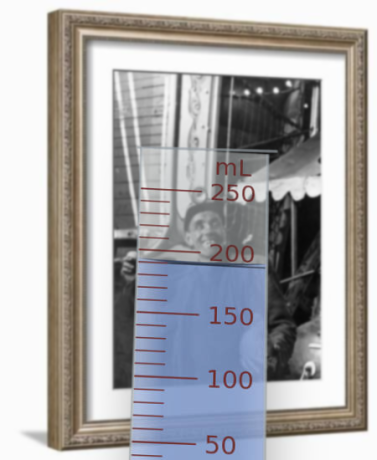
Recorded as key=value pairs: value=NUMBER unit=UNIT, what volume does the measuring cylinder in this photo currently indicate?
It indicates value=190 unit=mL
